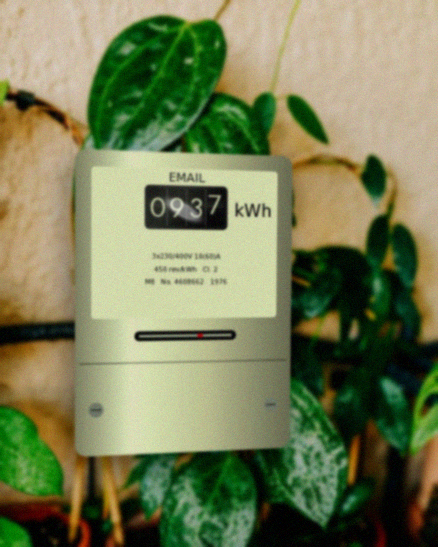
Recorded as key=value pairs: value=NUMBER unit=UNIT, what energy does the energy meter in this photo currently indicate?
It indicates value=937 unit=kWh
